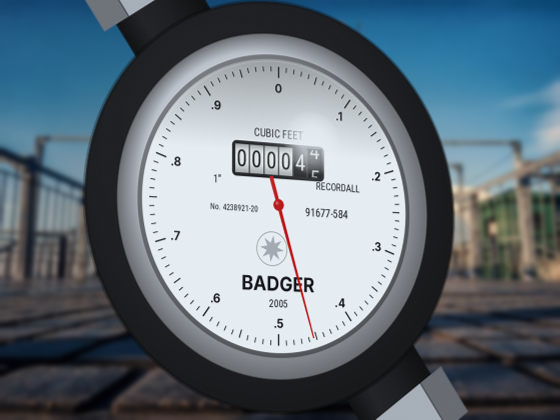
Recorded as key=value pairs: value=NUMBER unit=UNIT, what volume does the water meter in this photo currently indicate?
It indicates value=44.45 unit=ft³
